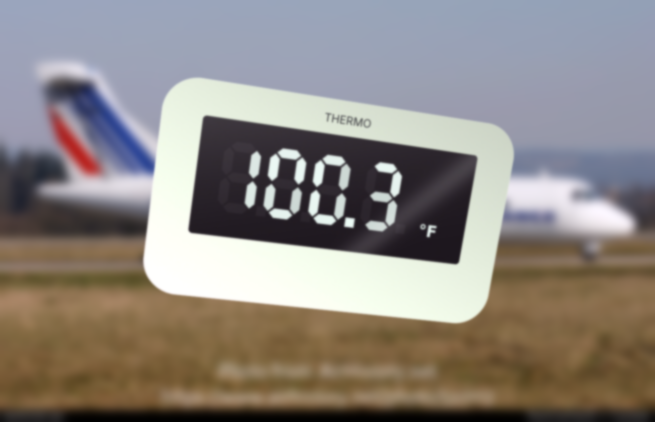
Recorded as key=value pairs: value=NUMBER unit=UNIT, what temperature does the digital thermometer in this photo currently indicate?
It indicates value=100.3 unit=°F
